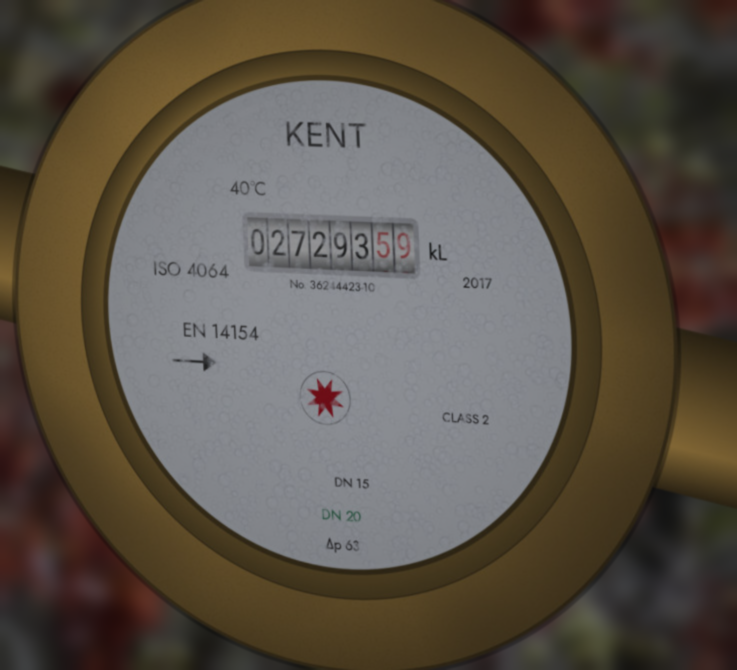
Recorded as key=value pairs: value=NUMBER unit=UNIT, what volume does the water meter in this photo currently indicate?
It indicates value=27293.59 unit=kL
